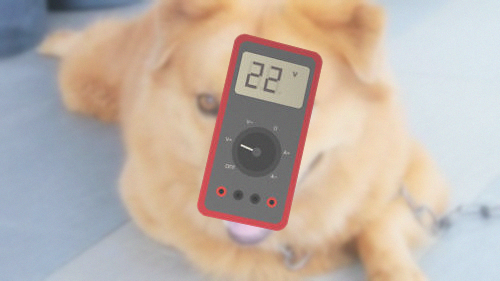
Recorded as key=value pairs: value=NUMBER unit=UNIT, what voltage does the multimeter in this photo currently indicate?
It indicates value=22 unit=V
